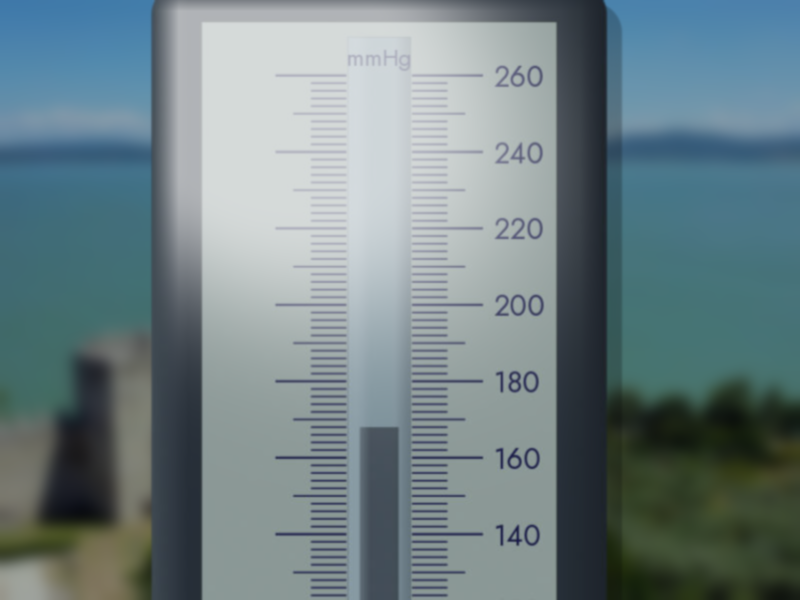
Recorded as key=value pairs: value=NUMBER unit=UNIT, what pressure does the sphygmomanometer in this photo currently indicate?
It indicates value=168 unit=mmHg
